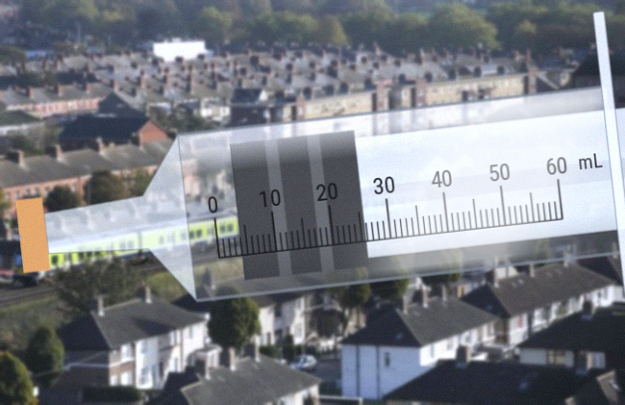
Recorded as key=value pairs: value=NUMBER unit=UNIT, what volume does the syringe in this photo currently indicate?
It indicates value=4 unit=mL
